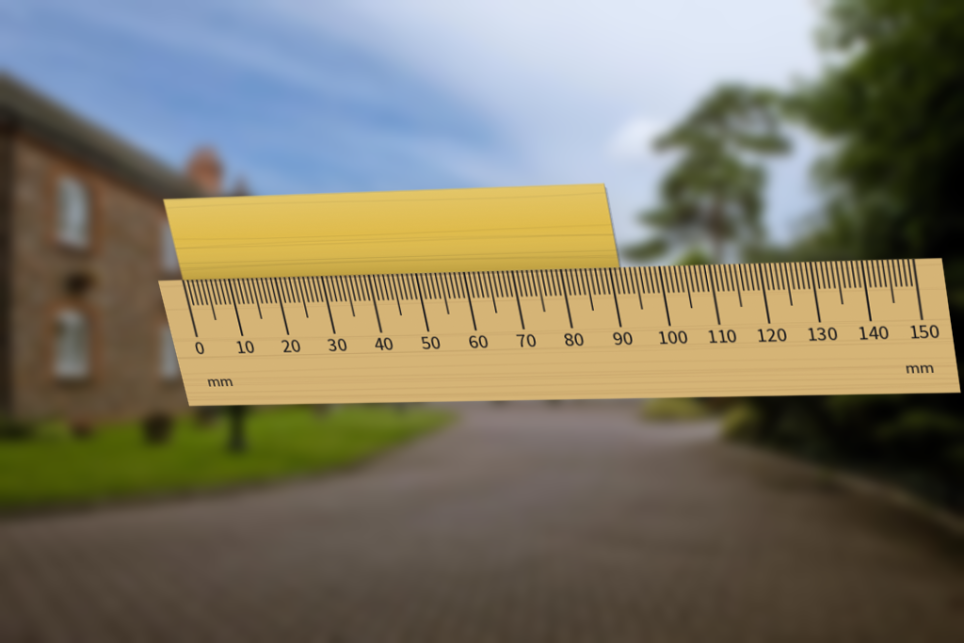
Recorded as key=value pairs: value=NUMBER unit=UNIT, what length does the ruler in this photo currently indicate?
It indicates value=92 unit=mm
